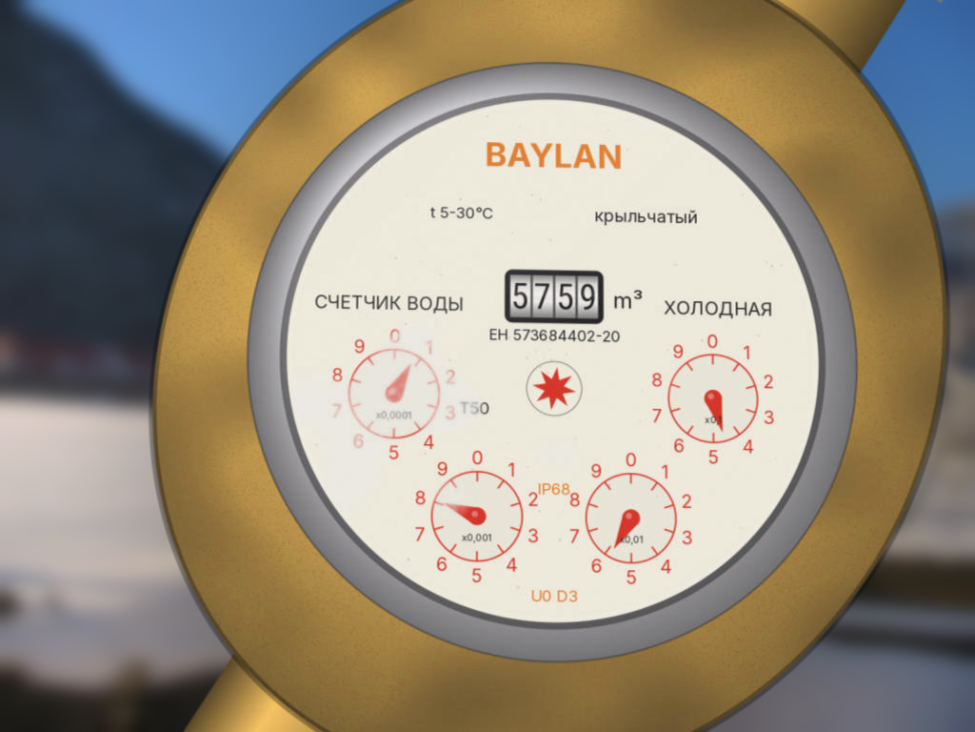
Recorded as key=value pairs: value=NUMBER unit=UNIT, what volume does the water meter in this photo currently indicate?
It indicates value=5759.4580 unit=m³
